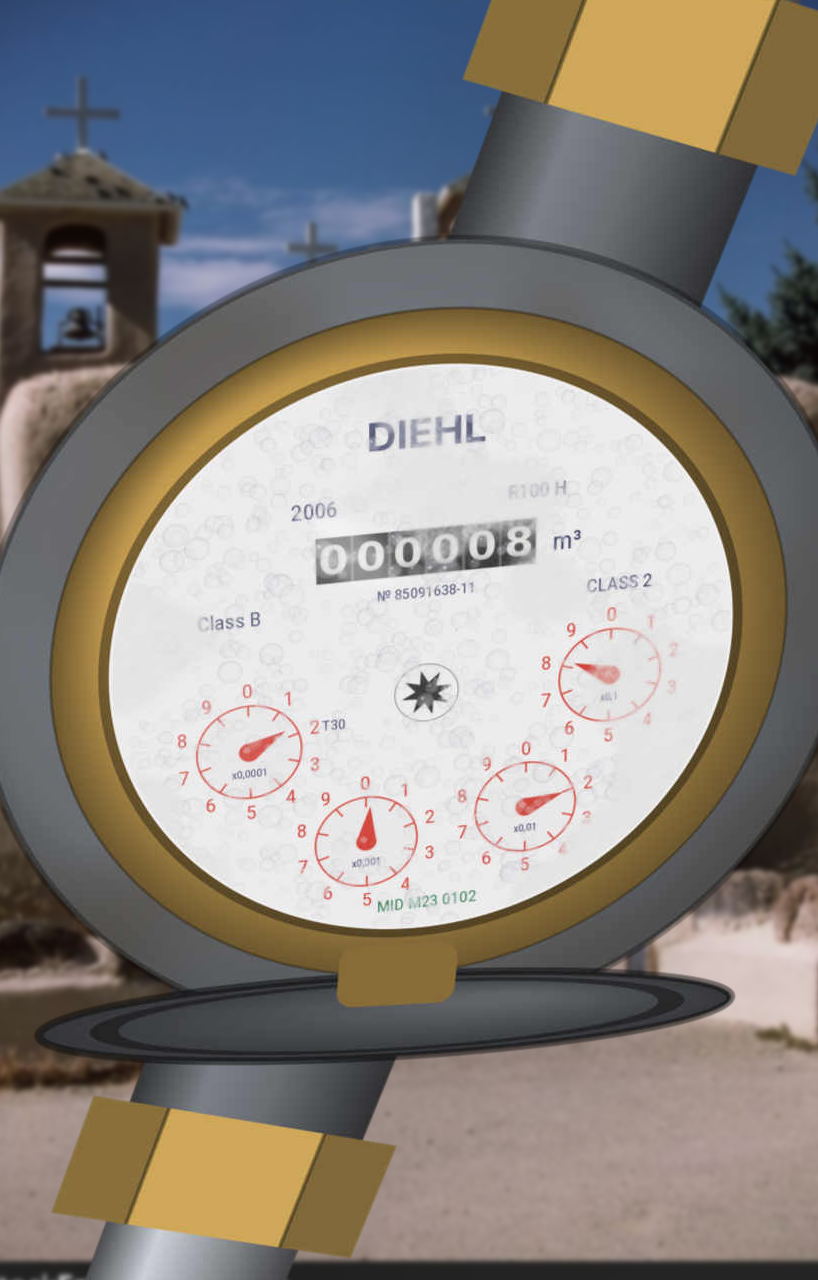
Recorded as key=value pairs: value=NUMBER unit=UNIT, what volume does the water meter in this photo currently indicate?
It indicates value=8.8201 unit=m³
